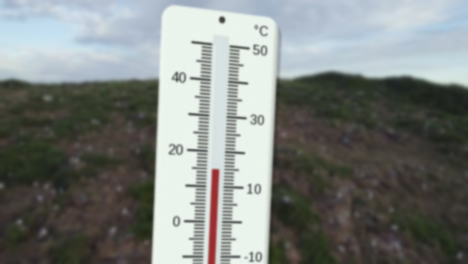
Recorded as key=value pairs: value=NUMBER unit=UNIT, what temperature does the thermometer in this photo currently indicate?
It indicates value=15 unit=°C
